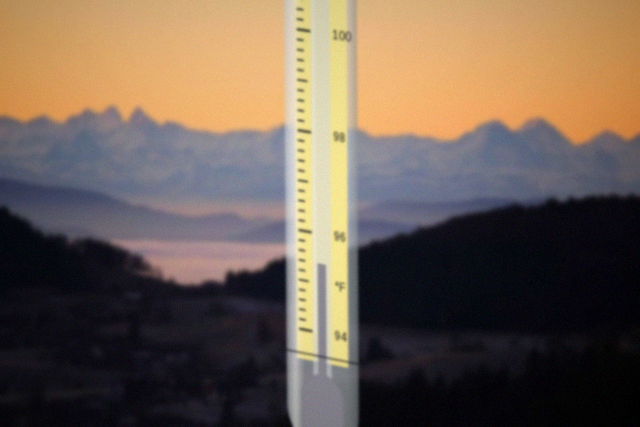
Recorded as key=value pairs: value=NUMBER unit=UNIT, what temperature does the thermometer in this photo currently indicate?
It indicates value=95.4 unit=°F
